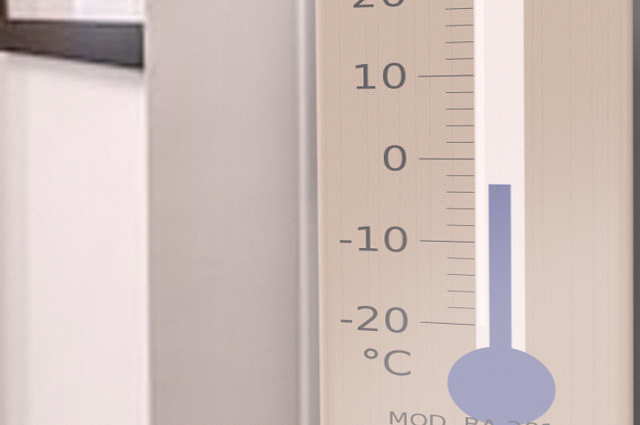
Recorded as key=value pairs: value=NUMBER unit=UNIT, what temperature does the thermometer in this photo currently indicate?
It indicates value=-3 unit=°C
